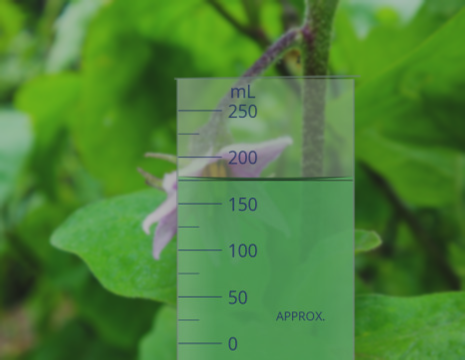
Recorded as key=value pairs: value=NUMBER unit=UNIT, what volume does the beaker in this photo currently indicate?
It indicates value=175 unit=mL
